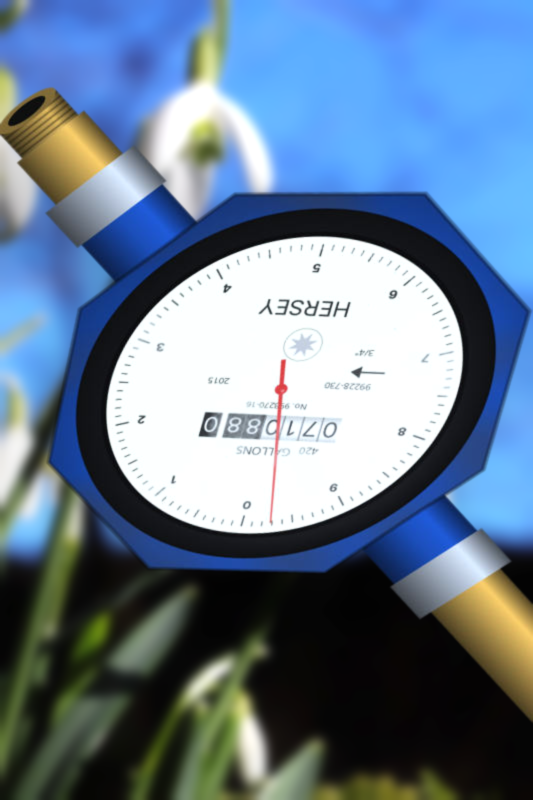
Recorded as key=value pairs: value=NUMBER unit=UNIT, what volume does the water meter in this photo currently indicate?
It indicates value=710879.7 unit=gal
